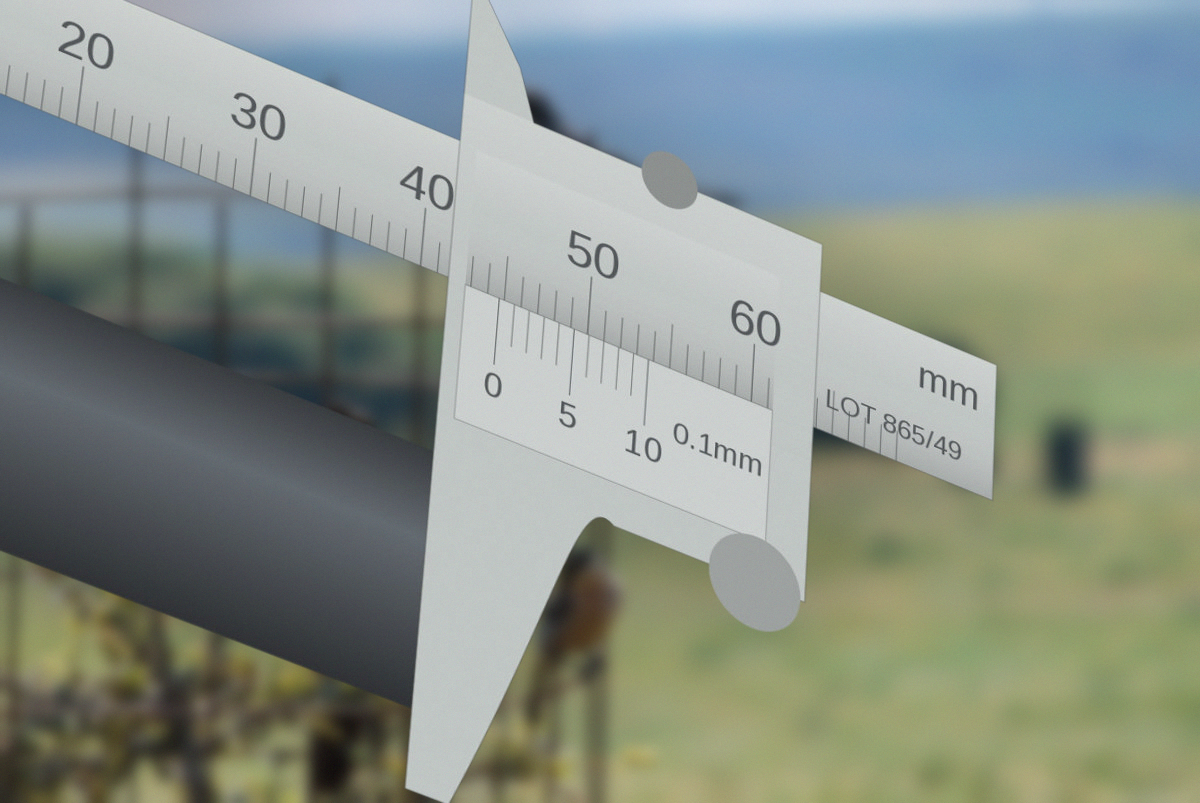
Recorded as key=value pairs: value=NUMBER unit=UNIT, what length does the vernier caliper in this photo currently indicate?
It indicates value=44.7 unit=mm
